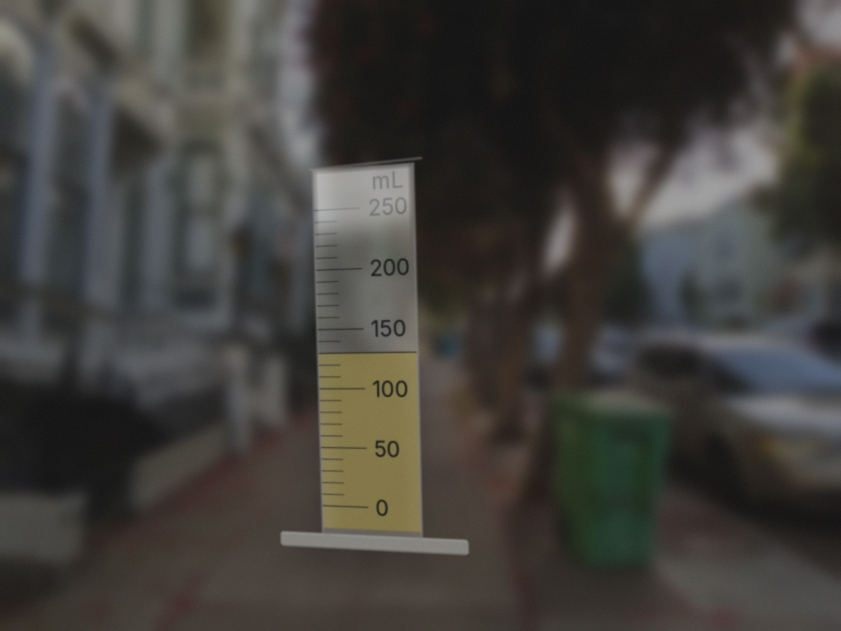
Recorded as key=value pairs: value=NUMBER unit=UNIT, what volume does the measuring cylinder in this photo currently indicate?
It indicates value=130 unit=mL
